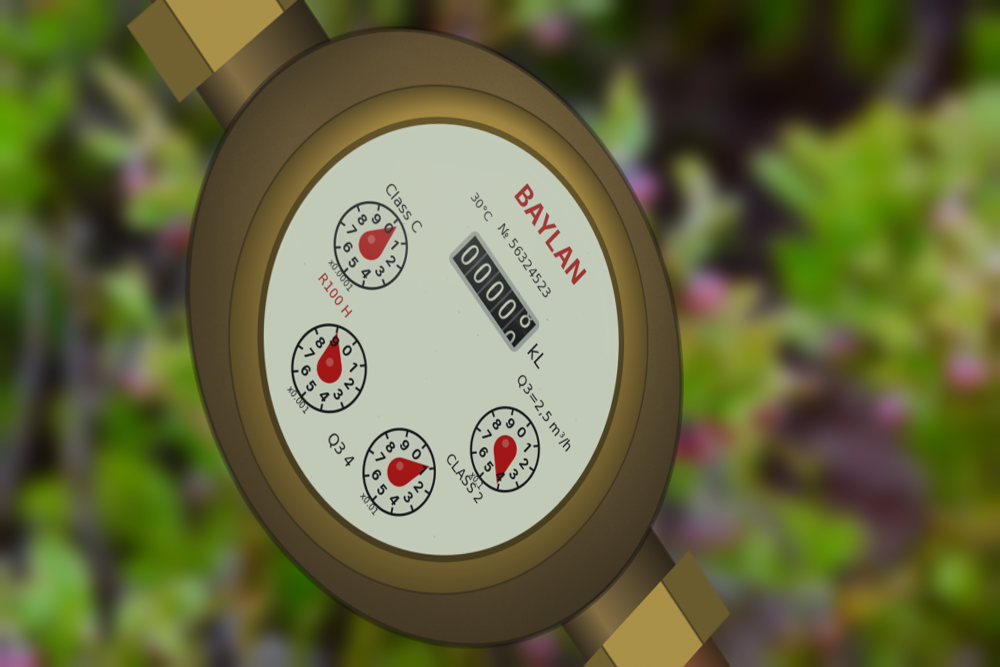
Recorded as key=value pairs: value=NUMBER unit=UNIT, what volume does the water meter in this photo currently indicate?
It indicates value=8.4090 unit=kL
